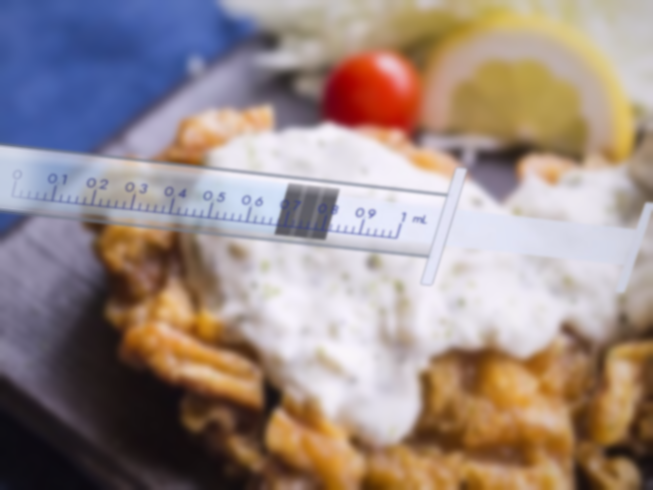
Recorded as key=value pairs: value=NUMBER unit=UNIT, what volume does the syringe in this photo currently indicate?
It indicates value=0.68 unit=mL
